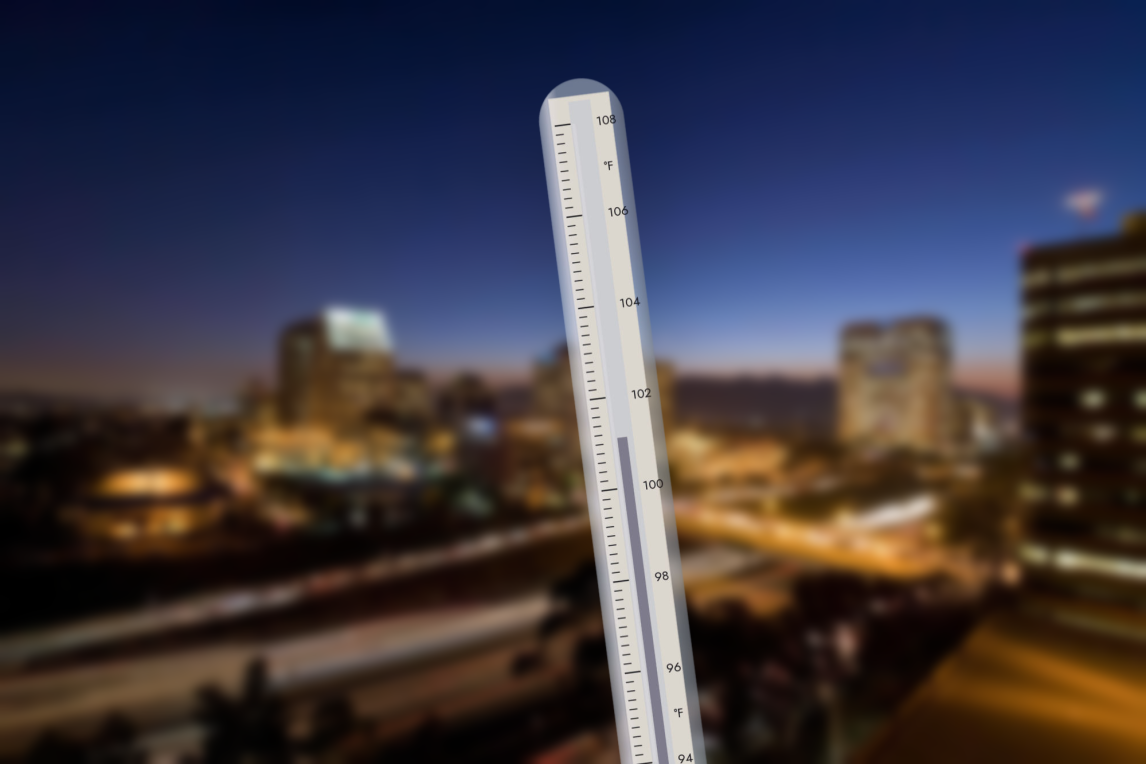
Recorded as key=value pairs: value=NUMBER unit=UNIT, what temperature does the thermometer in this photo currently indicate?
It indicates value=101.1 unit=°F
